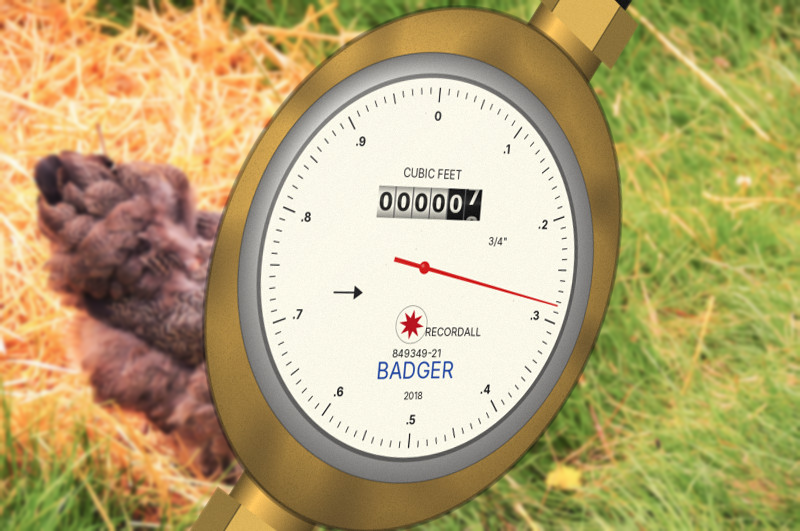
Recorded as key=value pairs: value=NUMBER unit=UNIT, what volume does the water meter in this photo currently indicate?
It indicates value=7.28 unit=ft³
